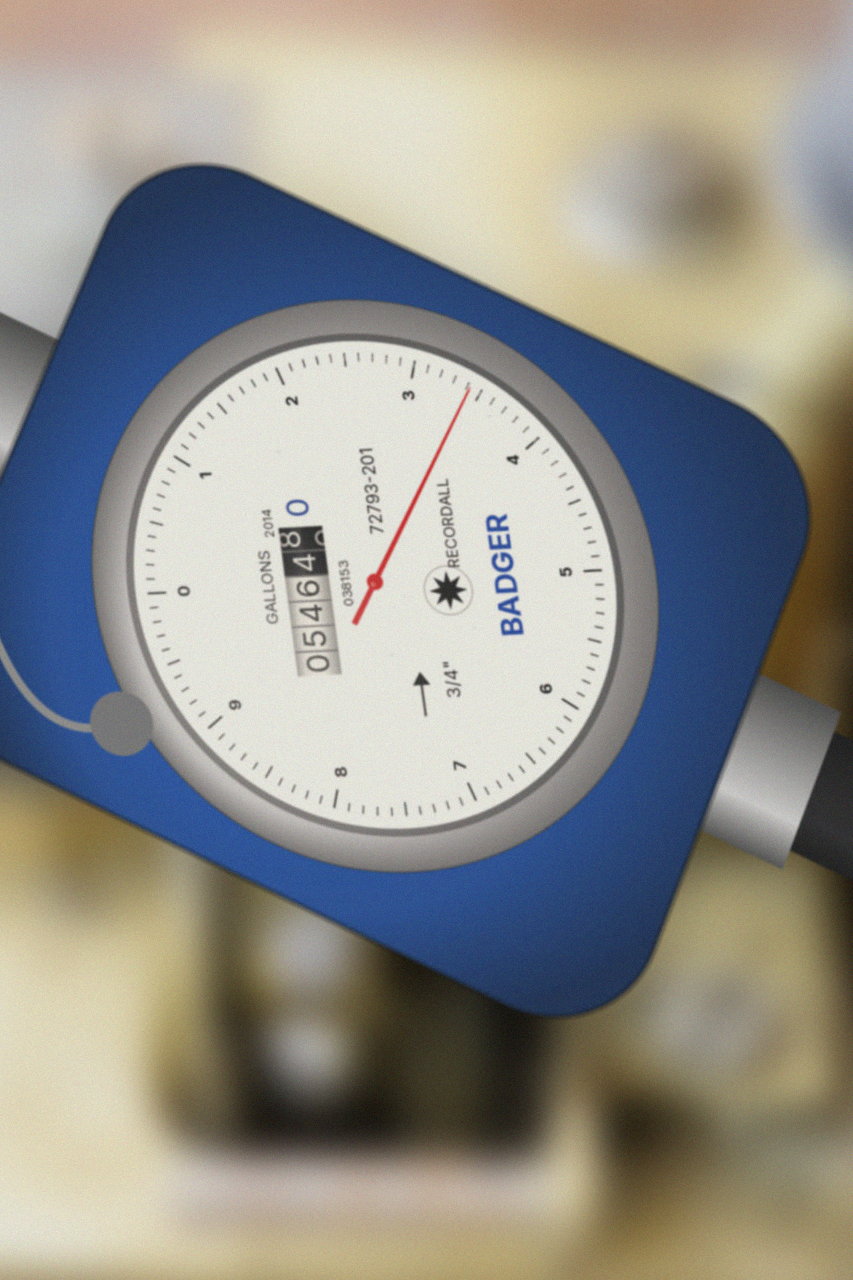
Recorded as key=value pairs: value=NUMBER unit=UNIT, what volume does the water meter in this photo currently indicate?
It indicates value=546483.4 unit=gal
